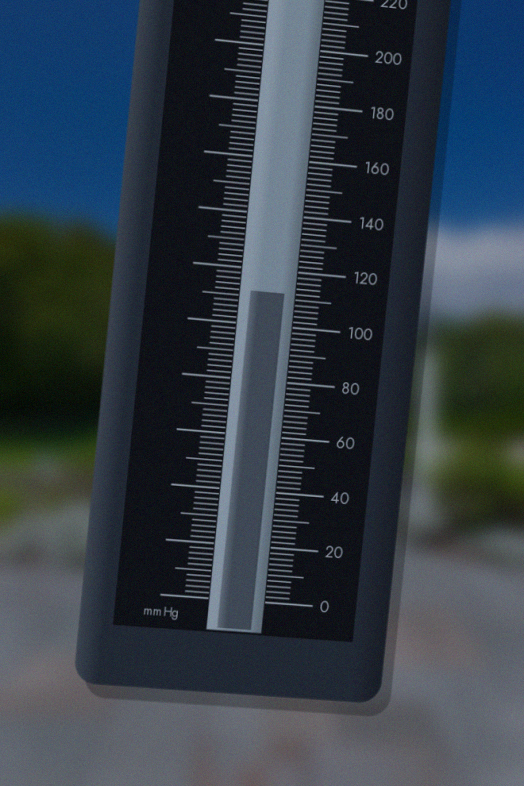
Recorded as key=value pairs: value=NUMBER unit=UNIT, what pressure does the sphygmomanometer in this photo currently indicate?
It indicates value=112 unit=mmHg
